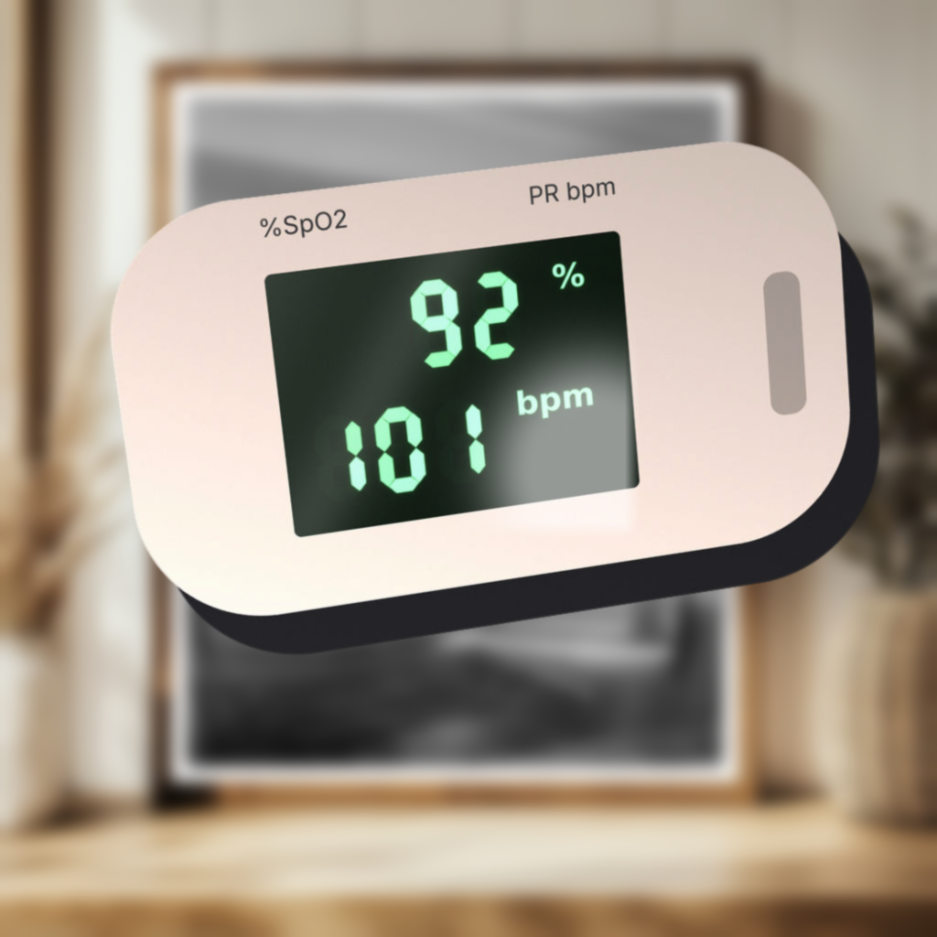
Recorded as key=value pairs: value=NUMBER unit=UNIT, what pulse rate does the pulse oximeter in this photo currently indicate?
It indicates value=101 unit=bpm
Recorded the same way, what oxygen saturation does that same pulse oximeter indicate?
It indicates value=92 unit=%
